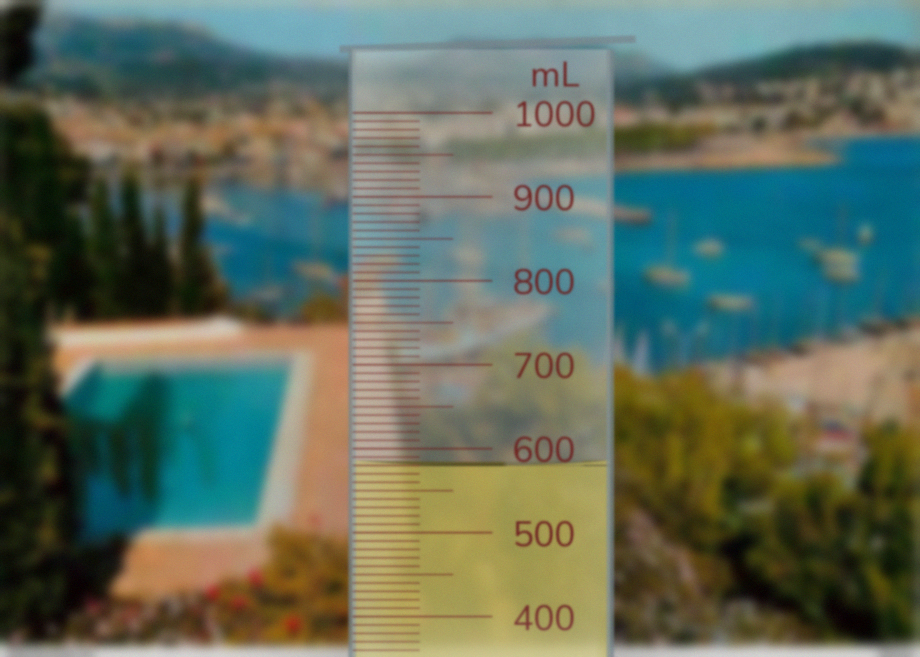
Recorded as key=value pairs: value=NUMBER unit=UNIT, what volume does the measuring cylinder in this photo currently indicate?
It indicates value=580 unit=mL
